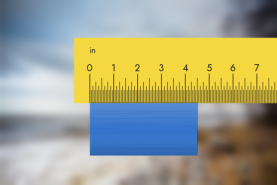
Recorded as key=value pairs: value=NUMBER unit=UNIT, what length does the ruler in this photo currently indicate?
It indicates value=4.5 unit=in
